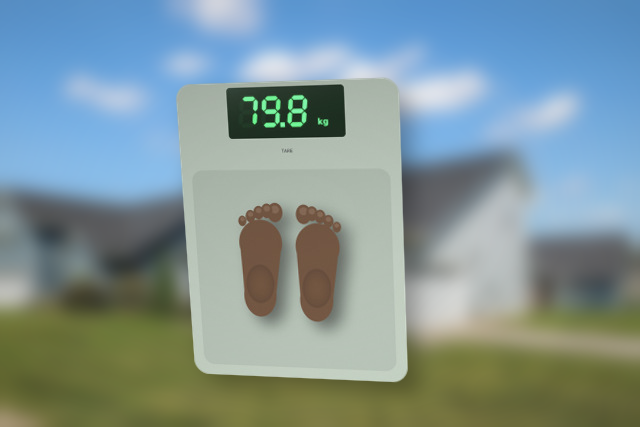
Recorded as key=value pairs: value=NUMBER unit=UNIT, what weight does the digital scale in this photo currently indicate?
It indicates value=79.8 unit=kg
